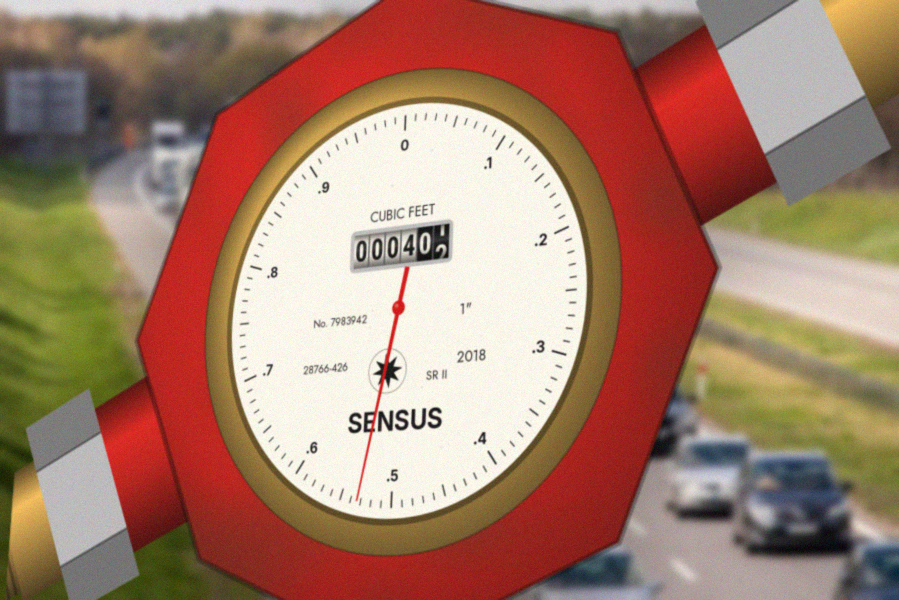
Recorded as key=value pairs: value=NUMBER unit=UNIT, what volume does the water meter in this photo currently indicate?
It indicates value=401.53 unit=ft³
